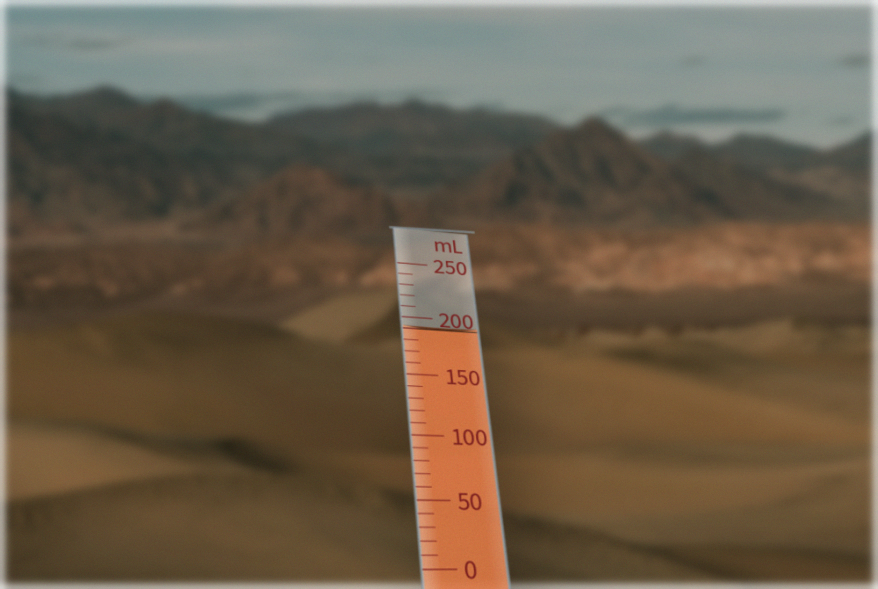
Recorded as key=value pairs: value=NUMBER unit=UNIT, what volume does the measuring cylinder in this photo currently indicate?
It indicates value=190 unit=mL
